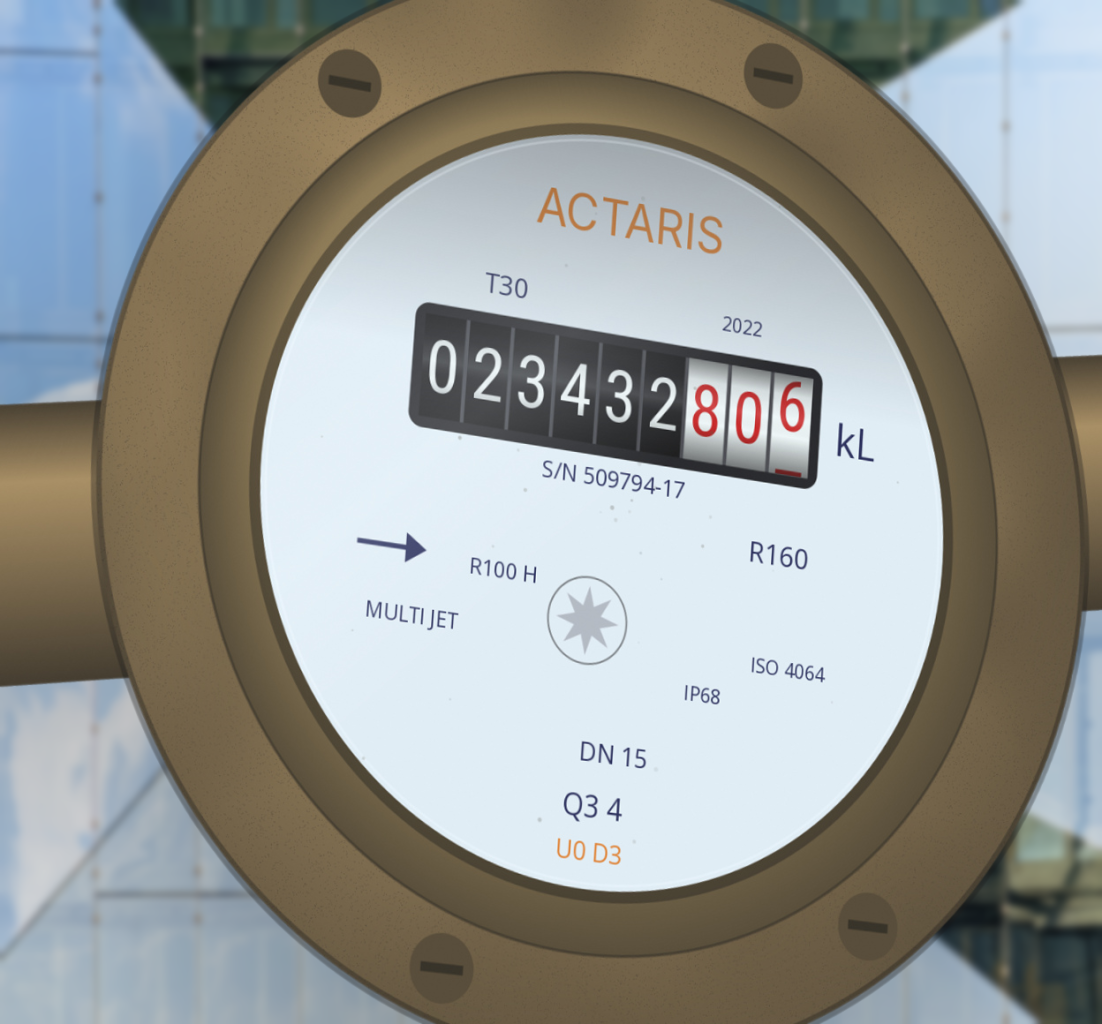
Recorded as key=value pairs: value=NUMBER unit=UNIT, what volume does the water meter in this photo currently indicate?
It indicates value=23432.806 unit=kL
